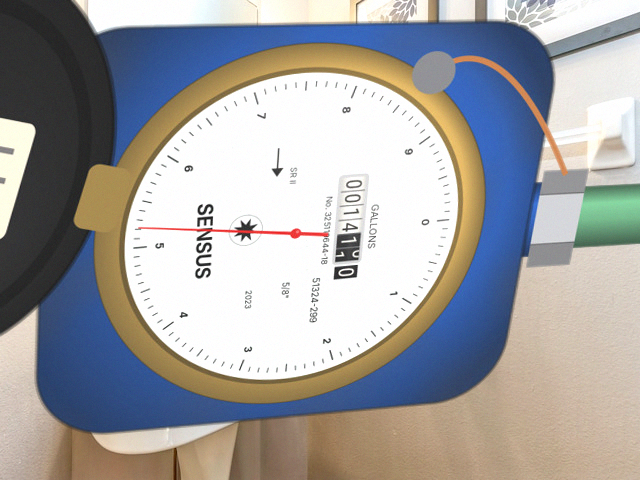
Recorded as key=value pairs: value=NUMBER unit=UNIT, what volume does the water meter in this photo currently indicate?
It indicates value=14105.2 unit=gal
